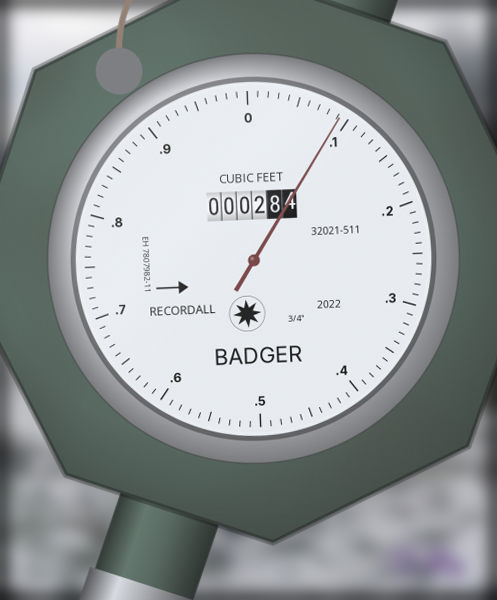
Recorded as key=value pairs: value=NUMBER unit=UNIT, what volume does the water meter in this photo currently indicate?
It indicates value=284.09 unit=ft³
